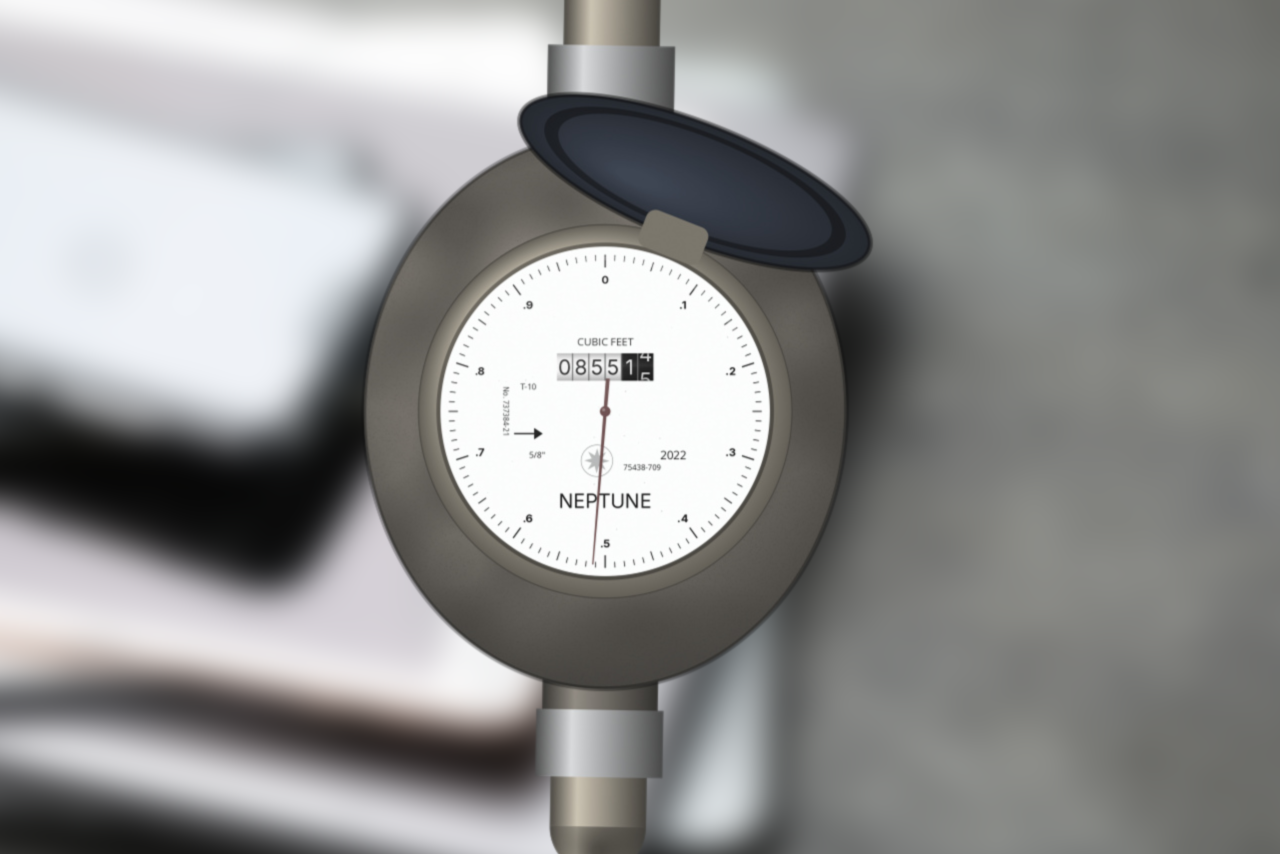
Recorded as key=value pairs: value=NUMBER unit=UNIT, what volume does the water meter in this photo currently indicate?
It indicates value=85514.51 unit=ft³
